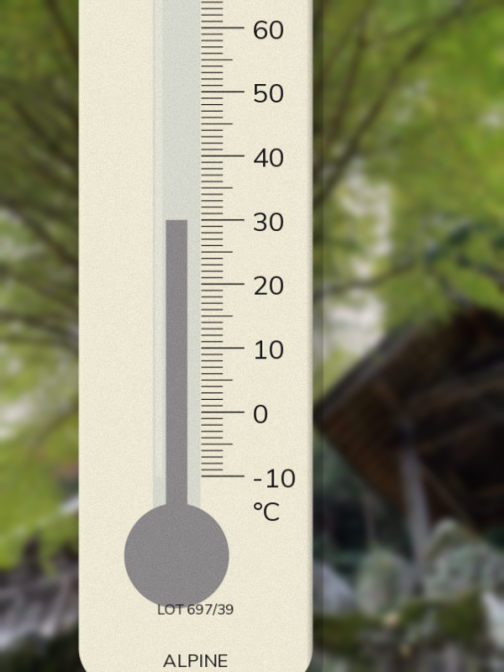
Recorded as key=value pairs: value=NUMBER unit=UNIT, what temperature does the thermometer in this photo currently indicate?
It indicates value=30 unit=°C
